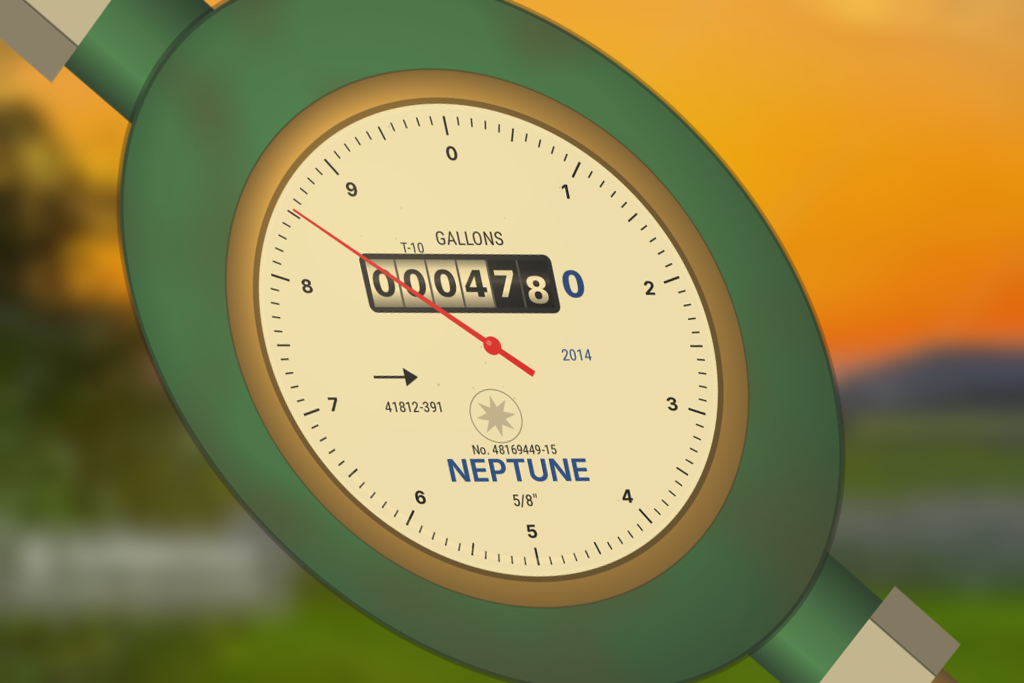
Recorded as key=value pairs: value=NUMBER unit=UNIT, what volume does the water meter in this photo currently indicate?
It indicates value=4778.5 unit=gal
